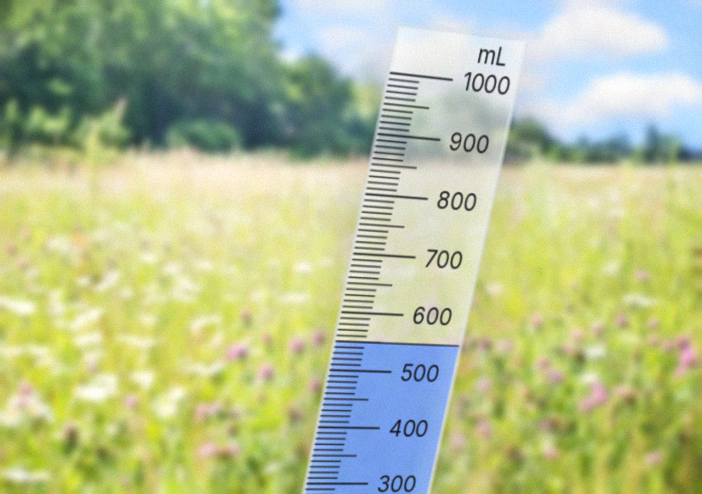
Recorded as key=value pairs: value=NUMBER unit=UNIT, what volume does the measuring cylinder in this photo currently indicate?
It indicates value=550 unit=mL
